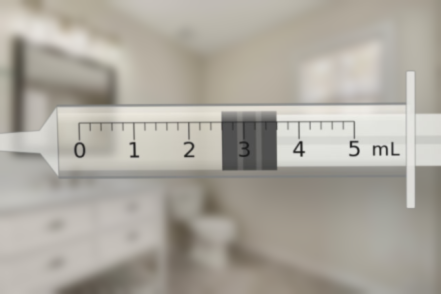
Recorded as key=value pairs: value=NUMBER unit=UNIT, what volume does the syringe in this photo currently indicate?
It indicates value=2.6 unit=mL
